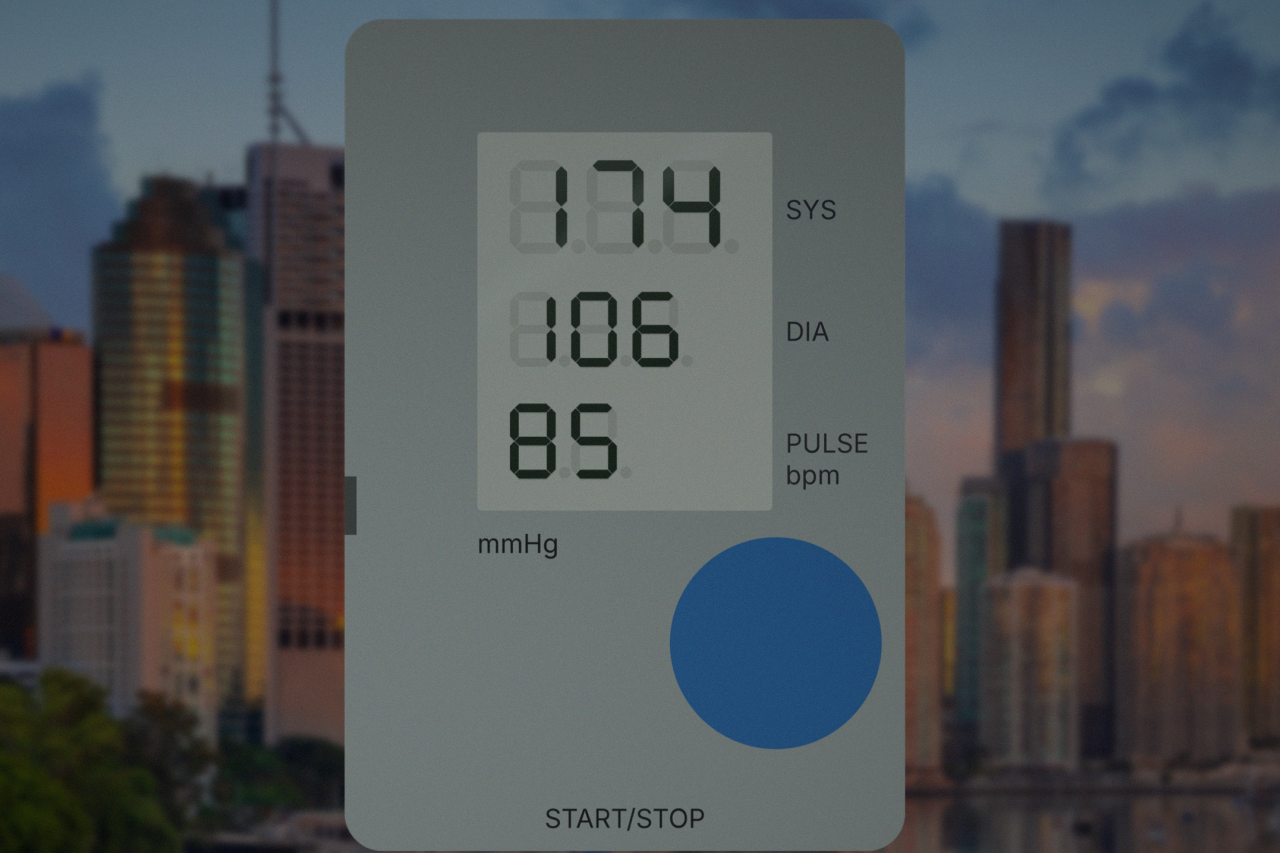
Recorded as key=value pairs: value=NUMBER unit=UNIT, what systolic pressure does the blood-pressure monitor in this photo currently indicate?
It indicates value=174 unit=mmHg
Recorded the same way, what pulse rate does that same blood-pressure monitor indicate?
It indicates value=85 unit=bpm
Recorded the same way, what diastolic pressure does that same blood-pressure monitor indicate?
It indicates value=106 unit=mmHg
